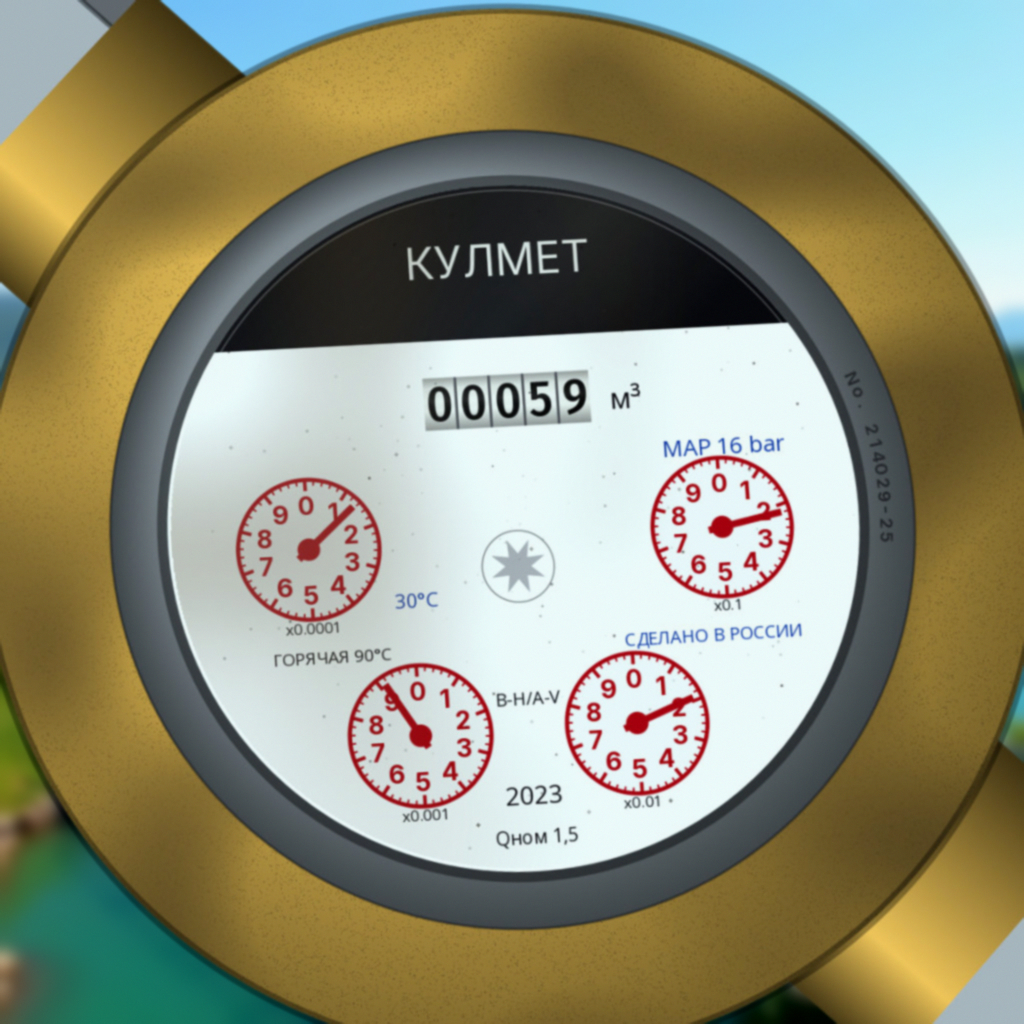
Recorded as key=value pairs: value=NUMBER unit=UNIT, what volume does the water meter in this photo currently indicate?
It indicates value=59.2191 unit=m³
